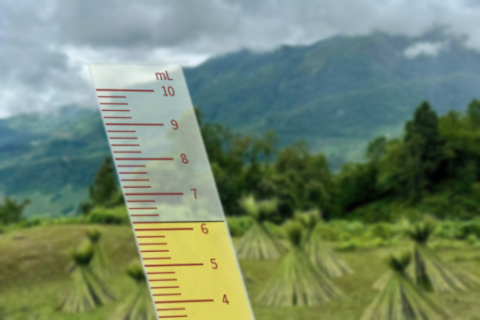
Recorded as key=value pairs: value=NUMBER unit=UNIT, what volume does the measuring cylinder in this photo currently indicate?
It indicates value=6.2 unit=mL
